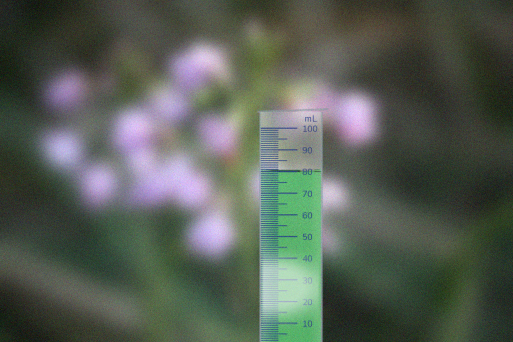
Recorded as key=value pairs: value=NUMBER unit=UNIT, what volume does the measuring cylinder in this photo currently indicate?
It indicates value=80 unit=mL
